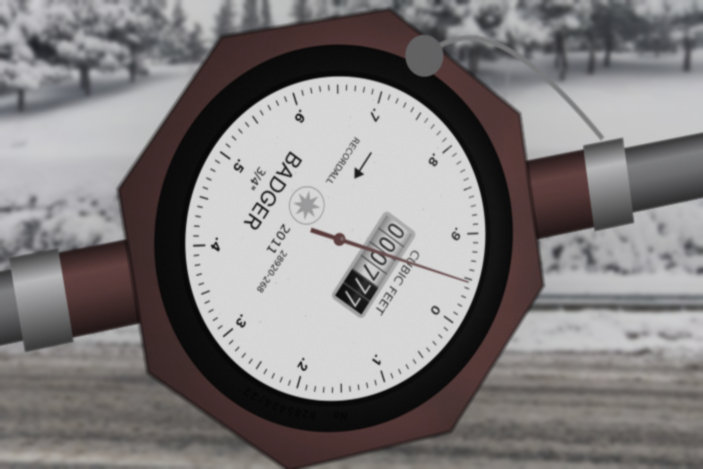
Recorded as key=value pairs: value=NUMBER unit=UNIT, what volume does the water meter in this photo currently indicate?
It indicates value=776.95 unit=ft³
